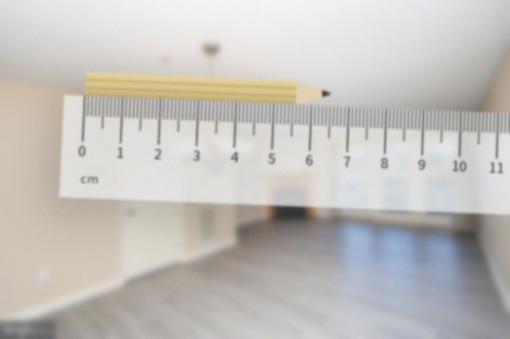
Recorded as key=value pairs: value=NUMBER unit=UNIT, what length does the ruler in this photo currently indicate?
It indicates value=6.5 unit=cm
